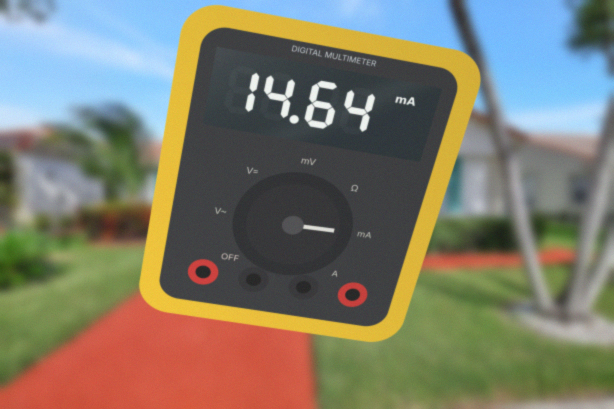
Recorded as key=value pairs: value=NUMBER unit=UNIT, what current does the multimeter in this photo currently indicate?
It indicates value=14.64 unit=mA
